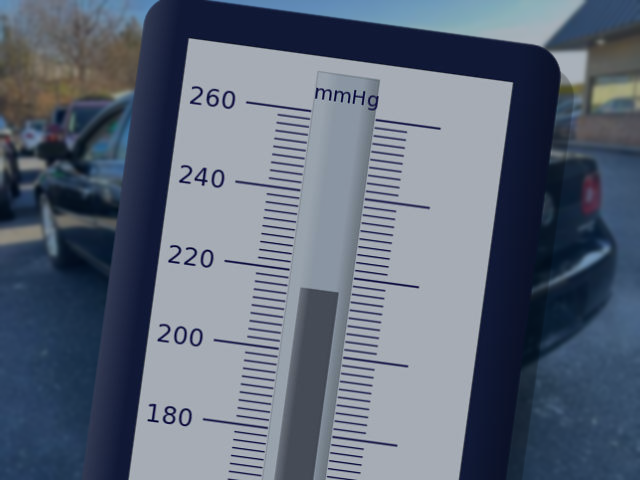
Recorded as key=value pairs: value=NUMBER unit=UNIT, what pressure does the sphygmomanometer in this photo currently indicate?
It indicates value=216 unit=mmHg
